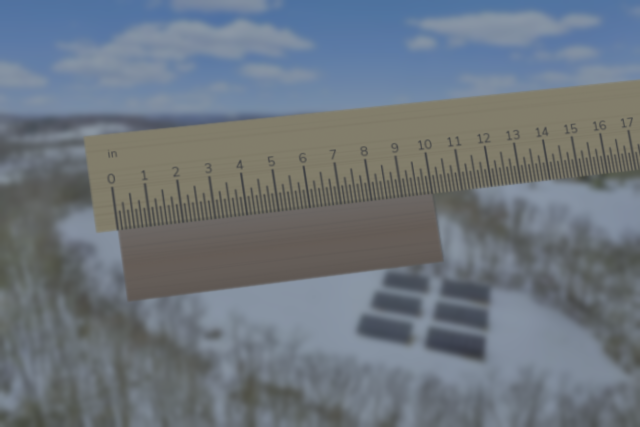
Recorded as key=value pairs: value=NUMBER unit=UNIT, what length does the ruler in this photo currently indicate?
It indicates value=10 unit=in
